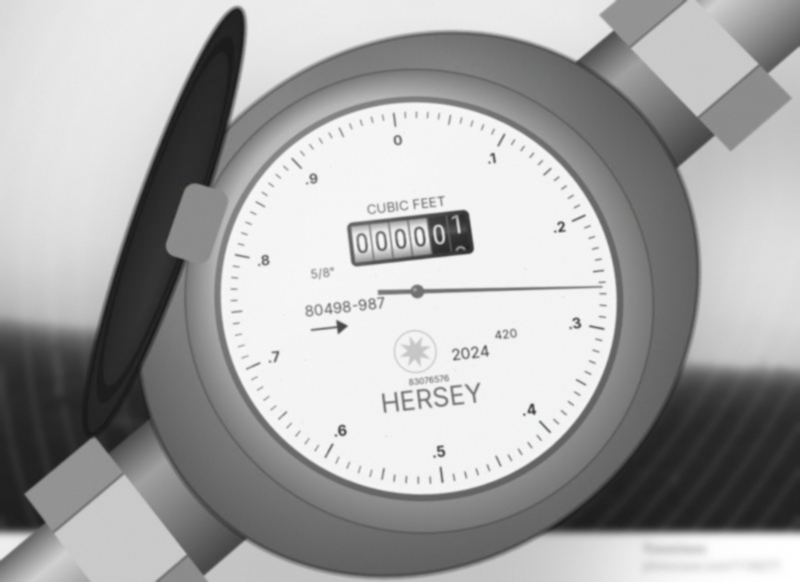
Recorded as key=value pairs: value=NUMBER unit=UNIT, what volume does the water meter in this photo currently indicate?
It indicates value=1.26 unit=ft³
